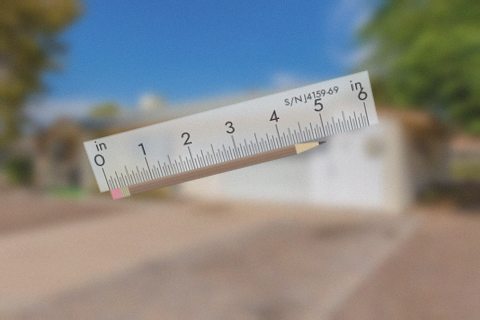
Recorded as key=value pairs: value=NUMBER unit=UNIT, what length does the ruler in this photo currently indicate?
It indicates value=5 unit=in
